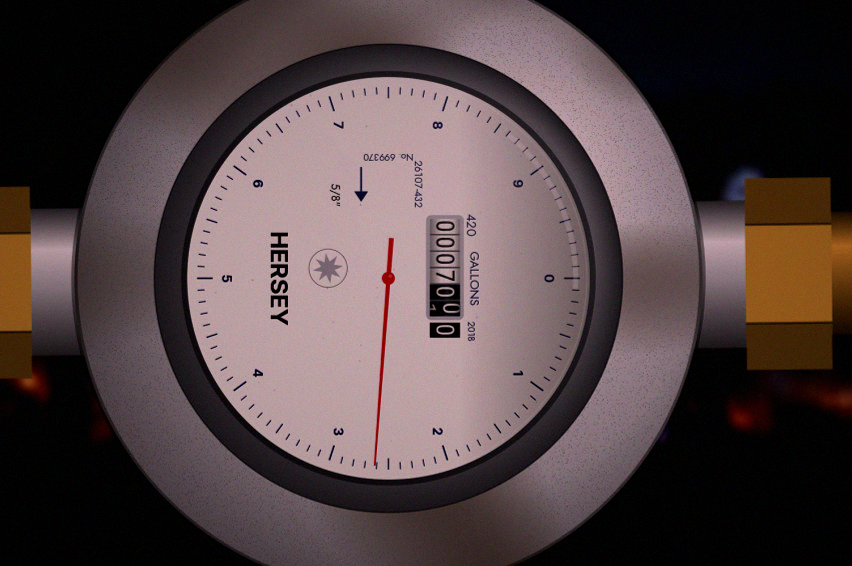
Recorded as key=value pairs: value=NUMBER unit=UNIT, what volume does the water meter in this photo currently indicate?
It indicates value=7002.6 unit=gal
